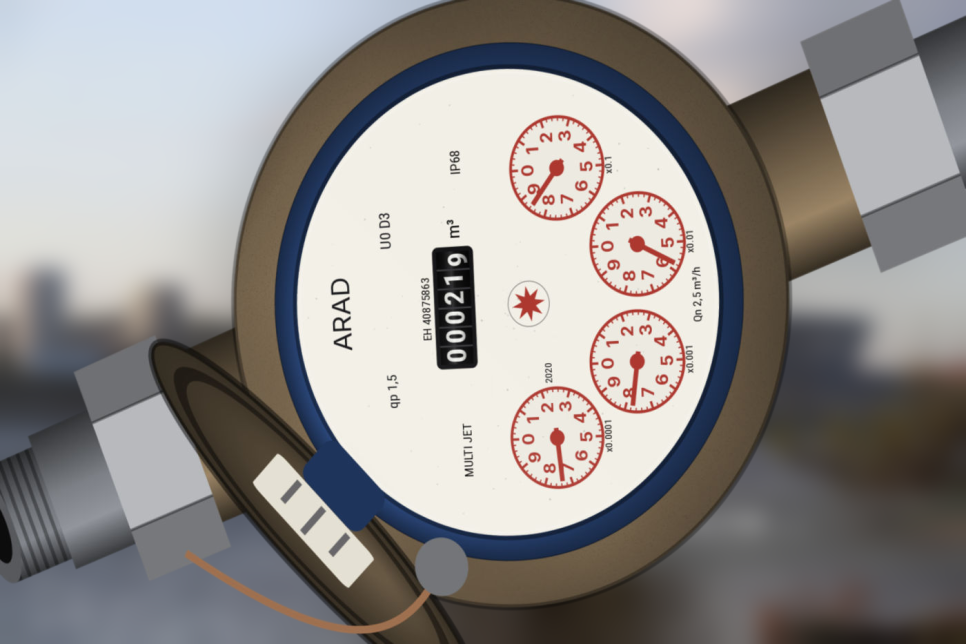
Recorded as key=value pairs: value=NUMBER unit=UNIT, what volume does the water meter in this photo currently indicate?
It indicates value=218.8577 unit=m³
